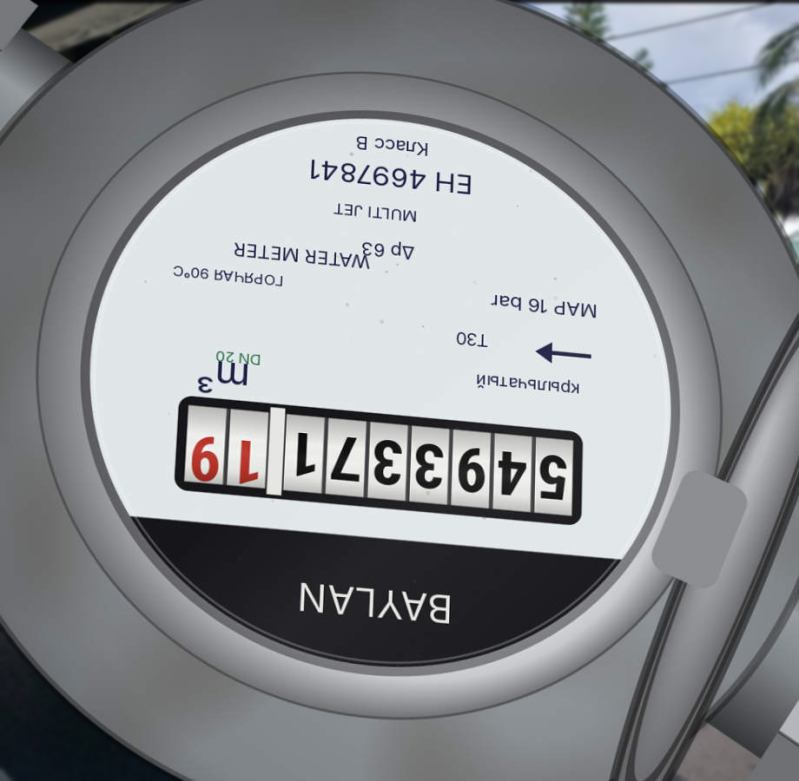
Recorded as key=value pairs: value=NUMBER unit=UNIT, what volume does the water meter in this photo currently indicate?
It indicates value=5493371.19 unit=m³
